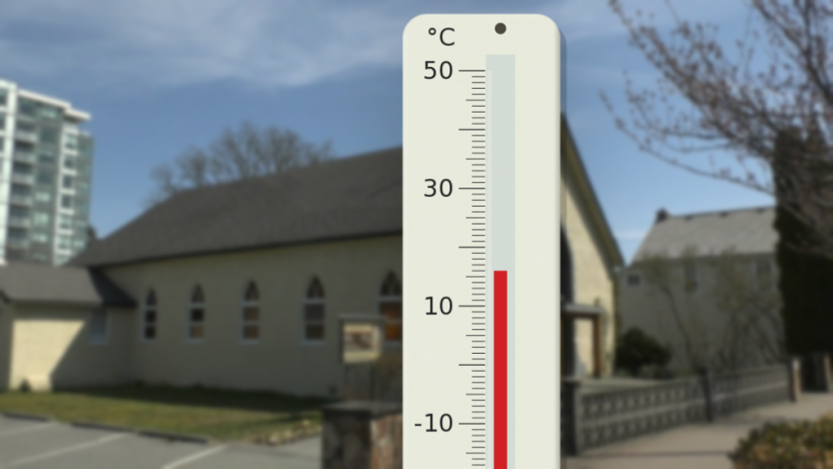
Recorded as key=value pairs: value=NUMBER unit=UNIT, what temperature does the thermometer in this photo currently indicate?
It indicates value=16 unit=°C
